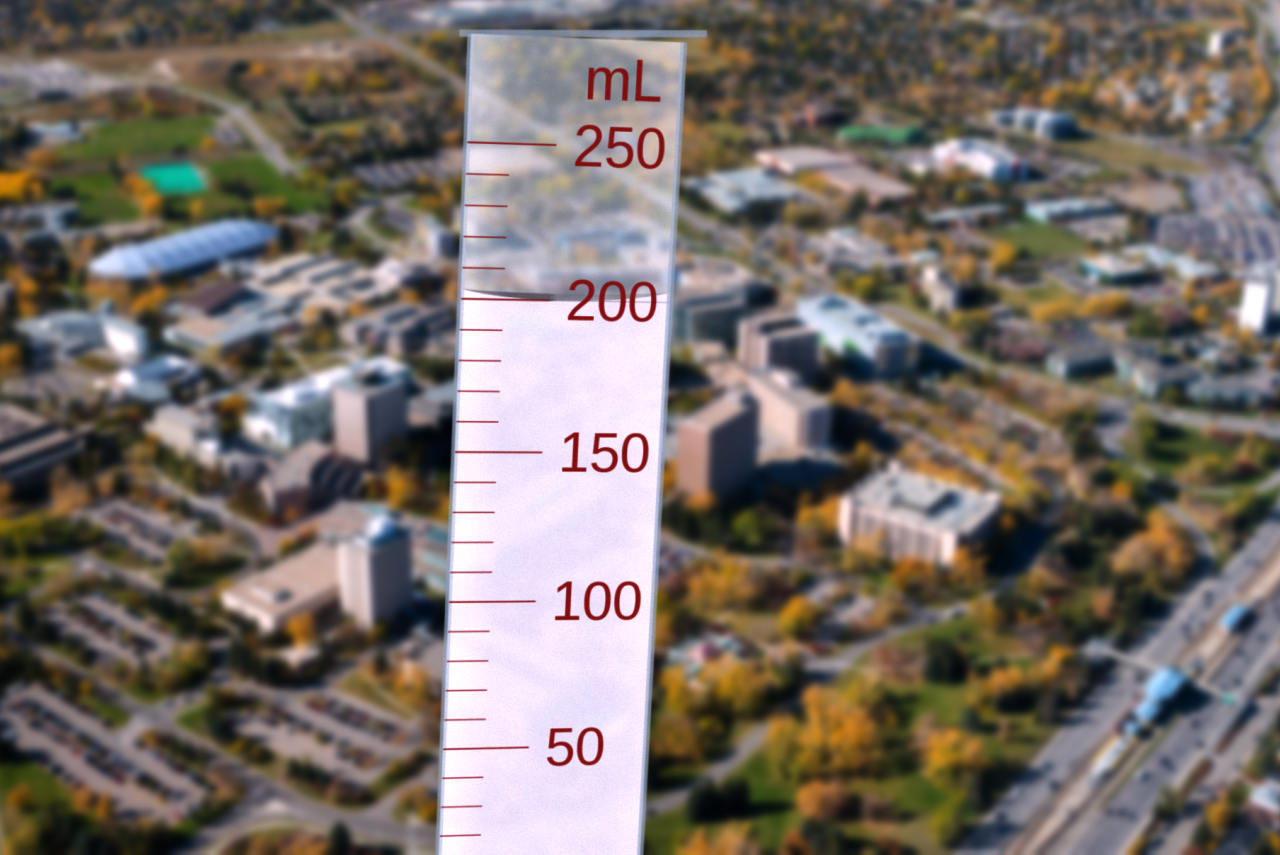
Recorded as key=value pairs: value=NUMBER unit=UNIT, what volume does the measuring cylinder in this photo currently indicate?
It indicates value=200 unit=mL
